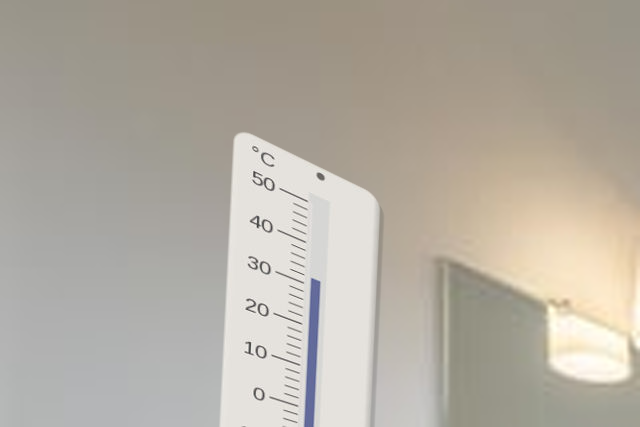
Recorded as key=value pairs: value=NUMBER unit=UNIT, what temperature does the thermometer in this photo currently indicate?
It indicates value=32 unit=°C
